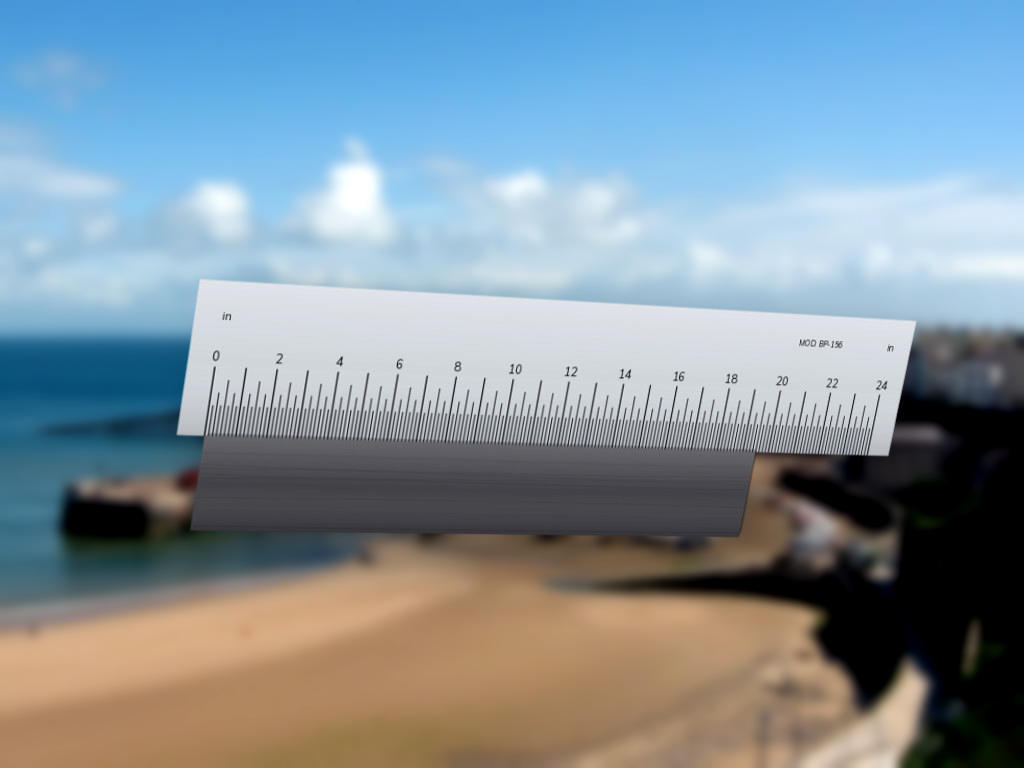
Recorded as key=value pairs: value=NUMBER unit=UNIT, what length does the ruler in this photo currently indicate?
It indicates value=19.5 unit=in
